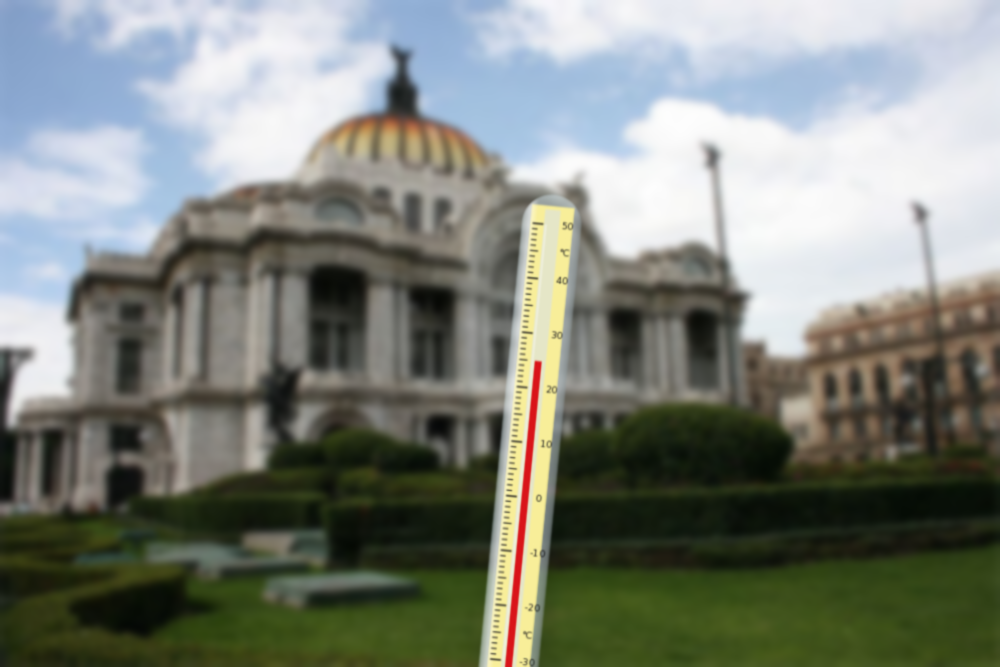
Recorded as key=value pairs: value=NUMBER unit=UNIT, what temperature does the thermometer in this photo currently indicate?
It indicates value=25 unit=°C
